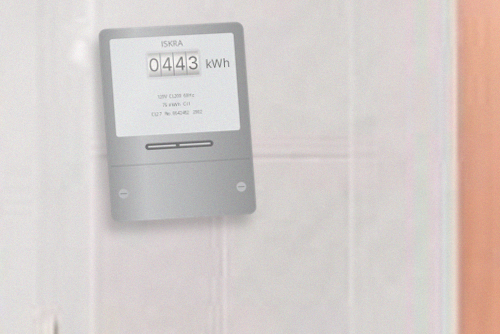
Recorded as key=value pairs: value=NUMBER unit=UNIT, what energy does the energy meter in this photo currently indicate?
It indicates value=443 unit=kWh
